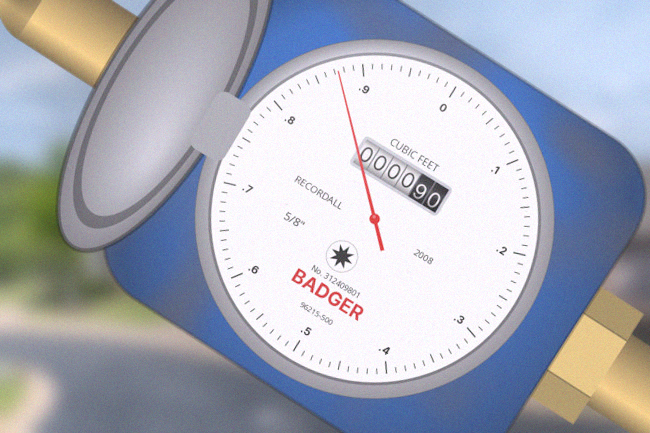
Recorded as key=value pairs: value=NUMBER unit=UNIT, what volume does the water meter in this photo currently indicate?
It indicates value=89.87 unit=ft³
